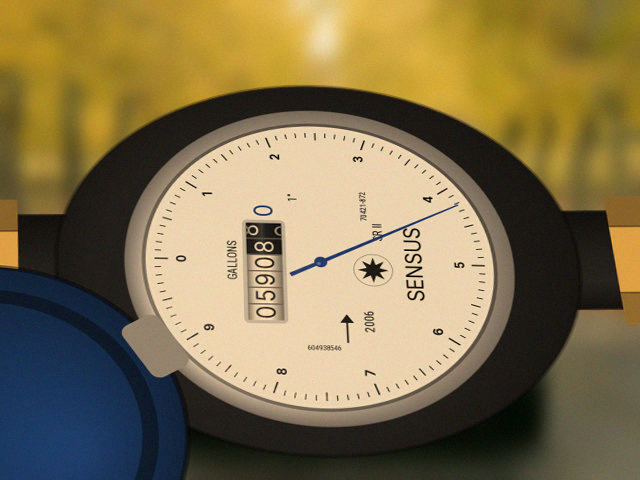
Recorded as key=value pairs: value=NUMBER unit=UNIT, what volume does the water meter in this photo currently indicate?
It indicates value=590884.2 unit=gal
